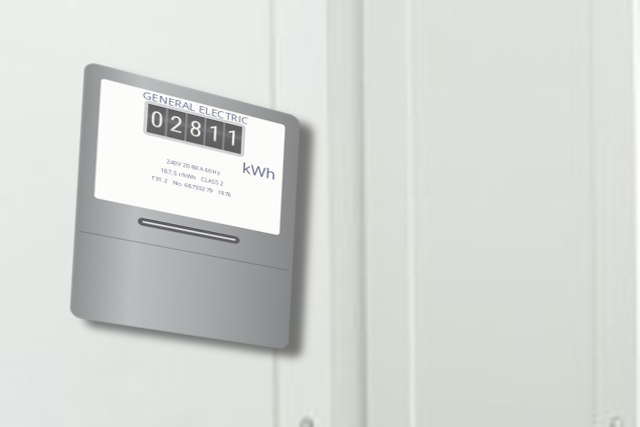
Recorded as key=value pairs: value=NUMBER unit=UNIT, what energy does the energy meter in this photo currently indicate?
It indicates value=2811 unit=kWh
